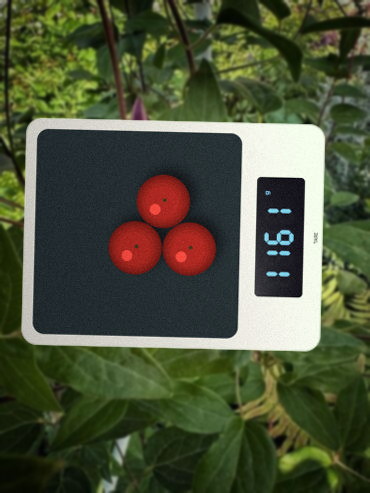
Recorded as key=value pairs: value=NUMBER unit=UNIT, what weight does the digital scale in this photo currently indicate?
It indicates value=1161 unit=g
